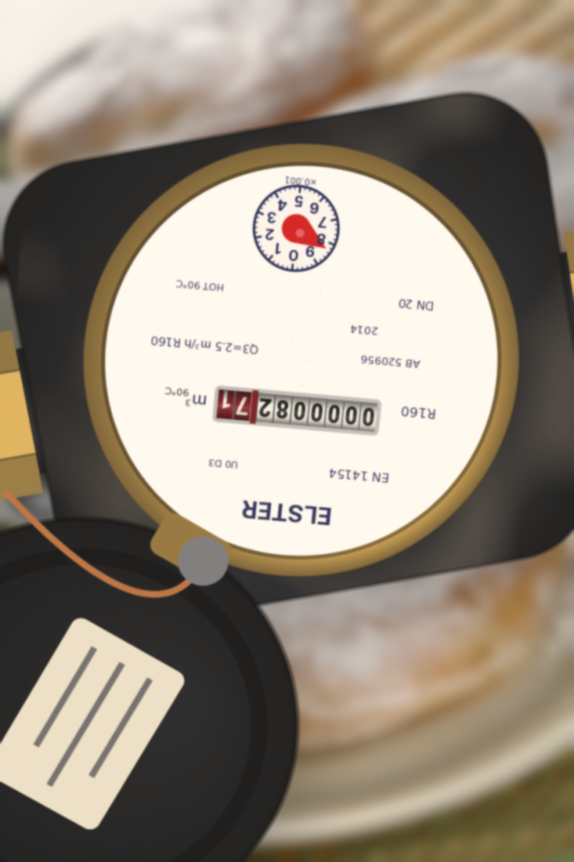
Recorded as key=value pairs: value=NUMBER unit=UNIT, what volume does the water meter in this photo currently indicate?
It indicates value=82.708 unit=m³
